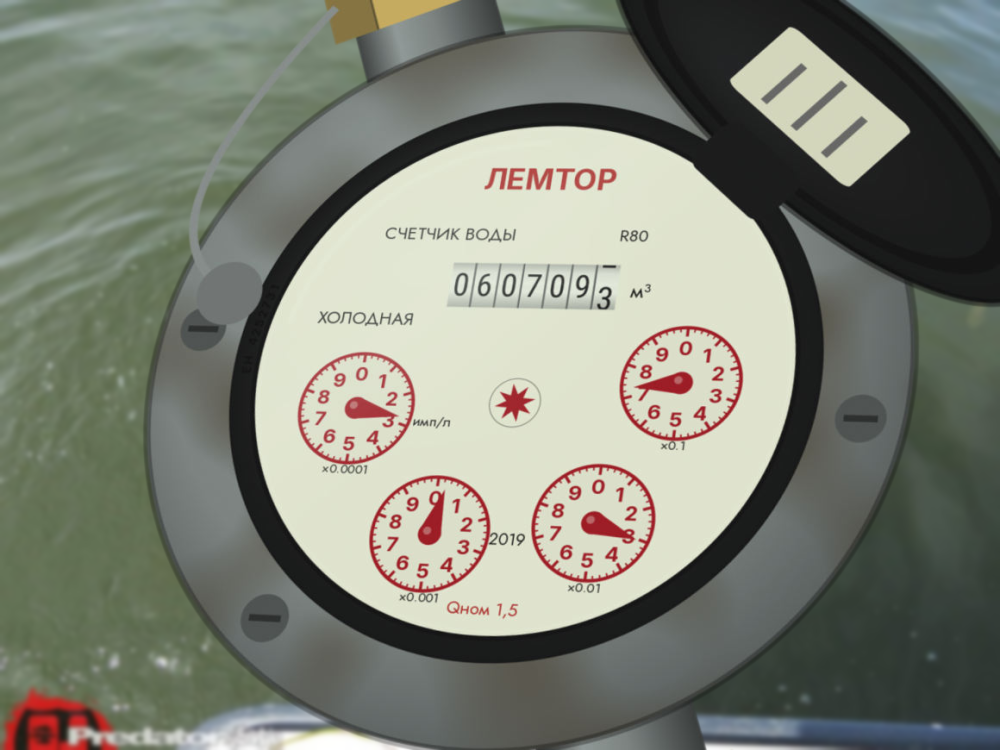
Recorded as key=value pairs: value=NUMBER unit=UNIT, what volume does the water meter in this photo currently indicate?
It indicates value=607092.7302 unit=m³
